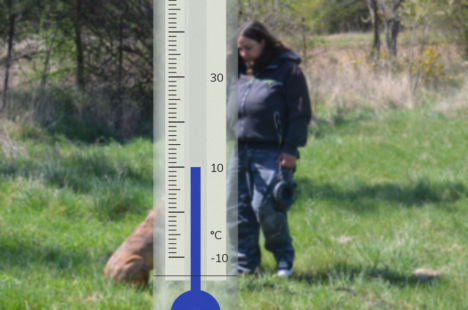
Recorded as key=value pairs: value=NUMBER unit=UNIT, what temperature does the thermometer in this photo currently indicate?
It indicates value=10 unit=°C
